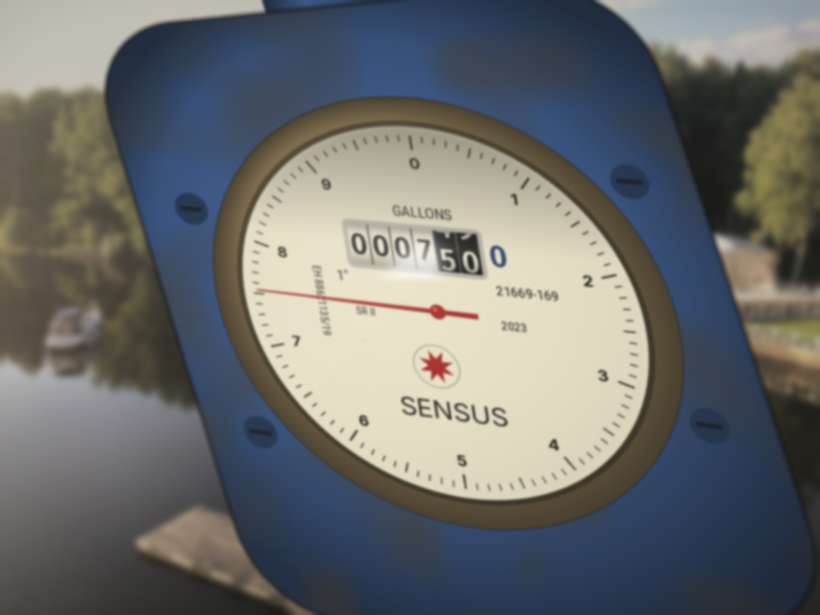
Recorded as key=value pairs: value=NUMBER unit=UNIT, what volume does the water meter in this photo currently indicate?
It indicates value=7497.5 unit=gal
